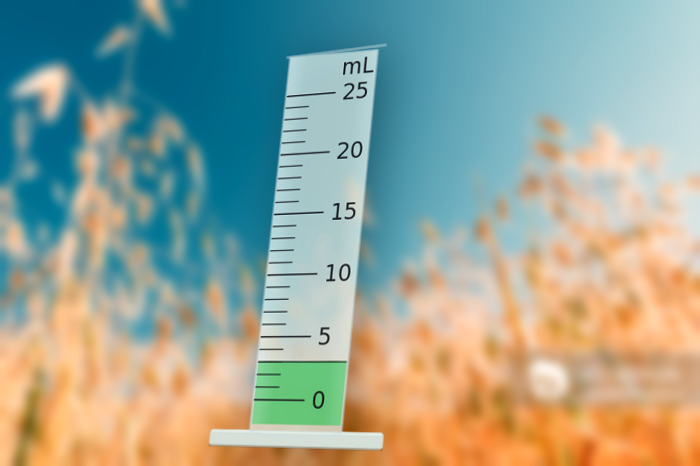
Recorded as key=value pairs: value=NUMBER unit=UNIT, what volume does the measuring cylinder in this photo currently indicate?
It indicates value=3 unit=mL
